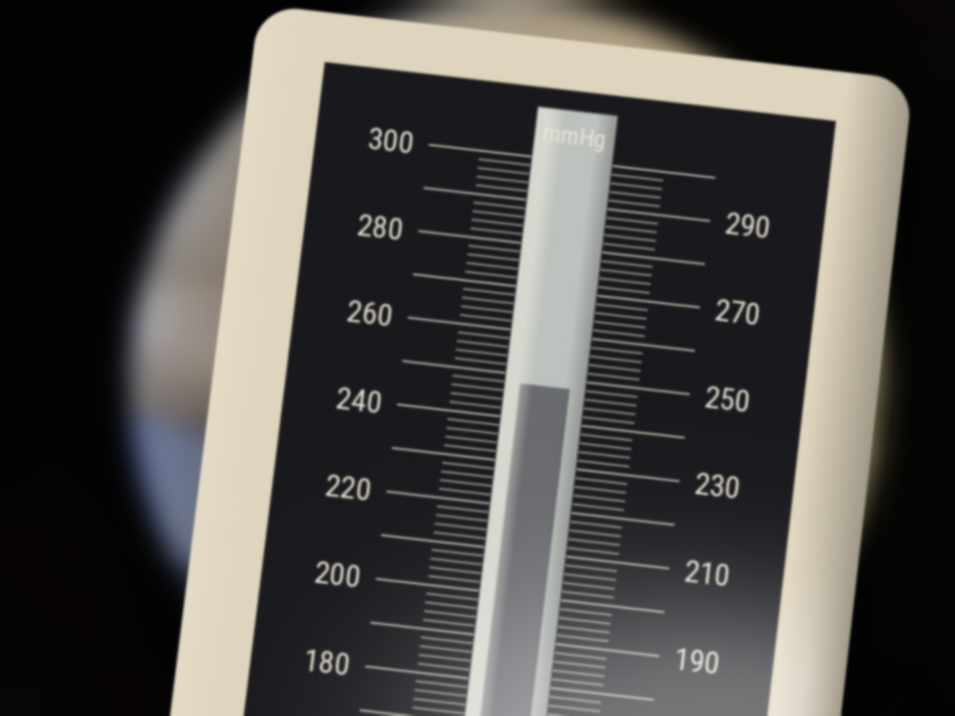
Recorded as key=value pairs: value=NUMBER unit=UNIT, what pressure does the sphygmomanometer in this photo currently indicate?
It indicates value=248 unit=mmHg
